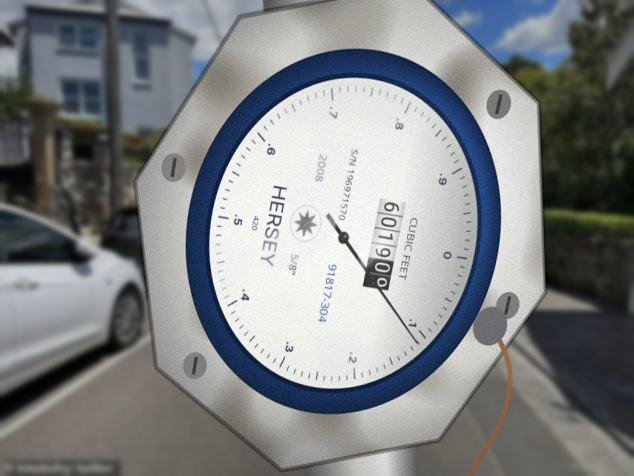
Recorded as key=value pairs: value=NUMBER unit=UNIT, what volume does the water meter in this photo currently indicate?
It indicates value=601909.11 unit=ft³
